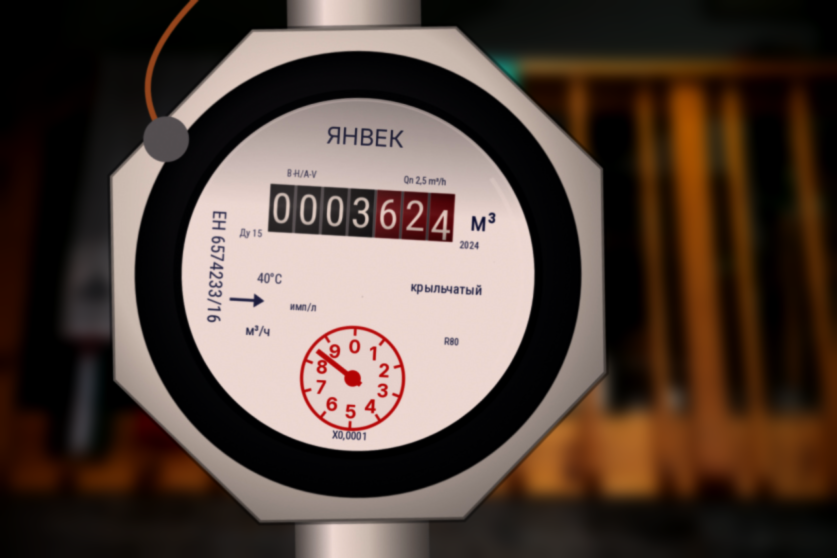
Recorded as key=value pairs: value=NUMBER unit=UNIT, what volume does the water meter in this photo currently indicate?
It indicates value=3.6238 unit=m³
